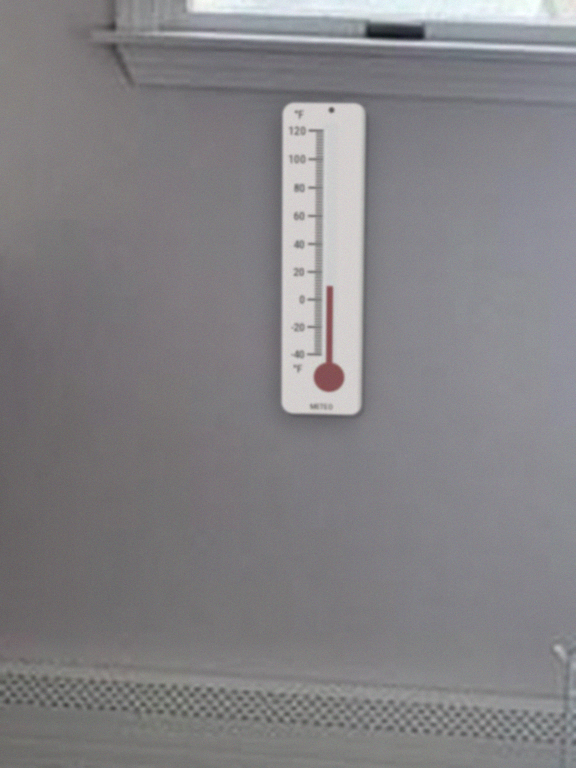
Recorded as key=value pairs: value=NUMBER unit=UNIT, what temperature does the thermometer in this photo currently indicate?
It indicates value=10 unit=°F
